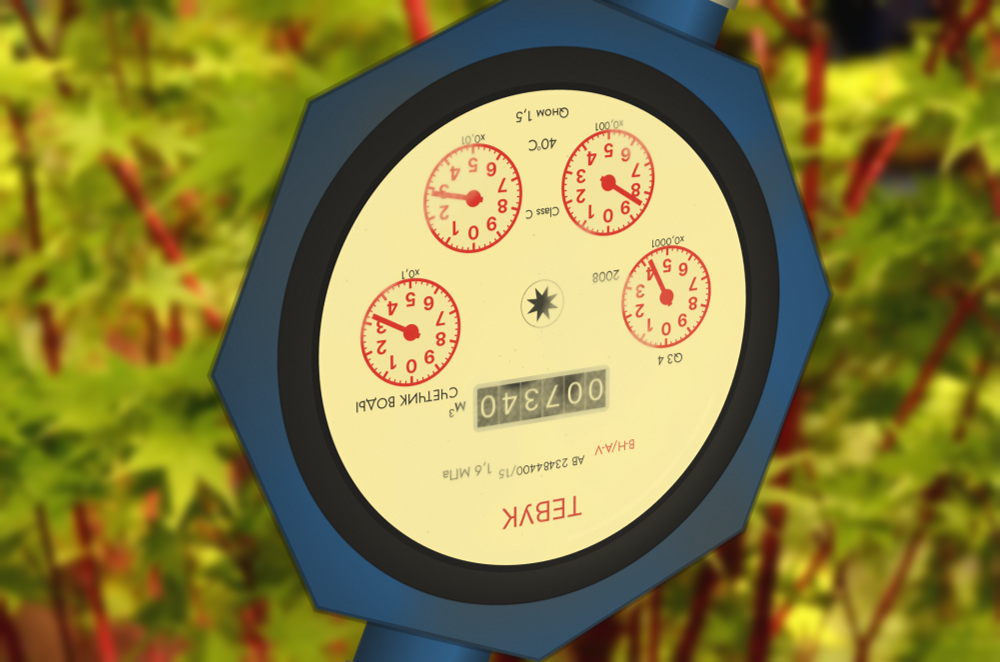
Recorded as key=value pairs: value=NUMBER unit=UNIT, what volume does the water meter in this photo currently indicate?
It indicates value=7340.3284 unit=m³
